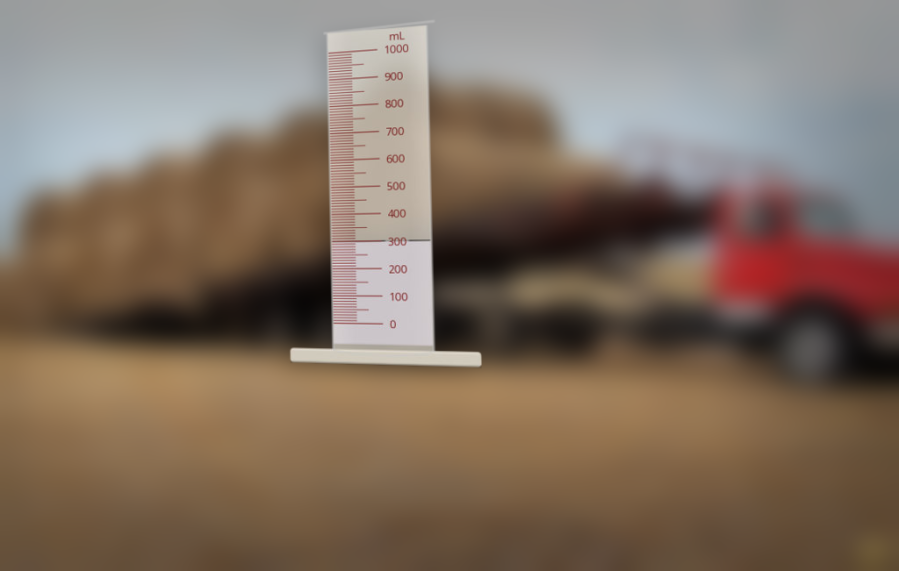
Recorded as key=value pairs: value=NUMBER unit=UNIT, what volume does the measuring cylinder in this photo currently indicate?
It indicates value=300 unit=mL
